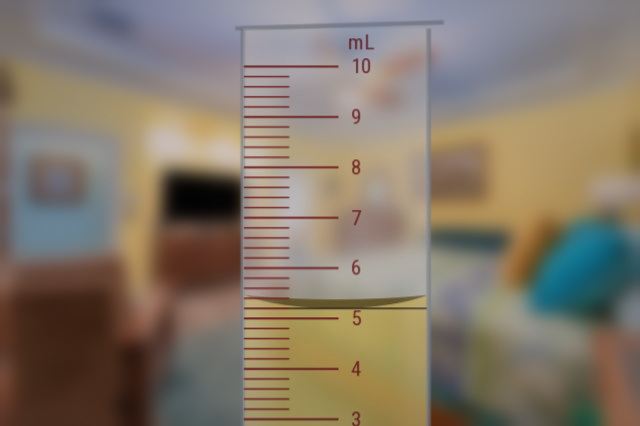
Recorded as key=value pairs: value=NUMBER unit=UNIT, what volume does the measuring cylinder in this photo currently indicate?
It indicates value=5.2 unit=mL
